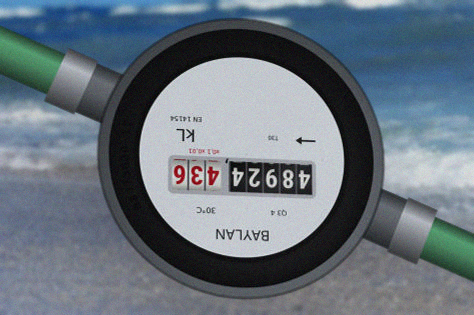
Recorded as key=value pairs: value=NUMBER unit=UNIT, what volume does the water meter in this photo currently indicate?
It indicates value=48924.436 unit=kL
